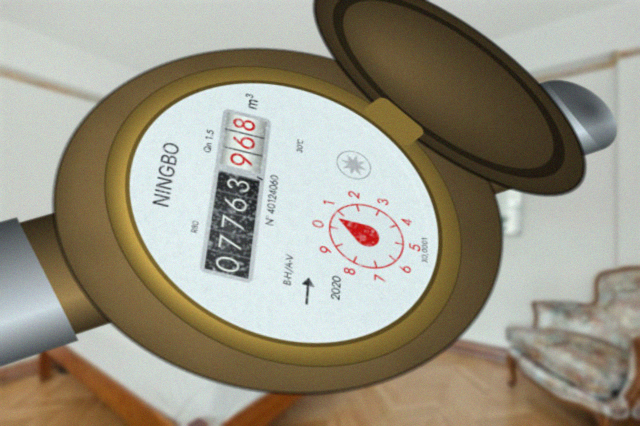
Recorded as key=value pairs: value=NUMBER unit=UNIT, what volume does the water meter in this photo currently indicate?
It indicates value=7763.9680 unit=m³
